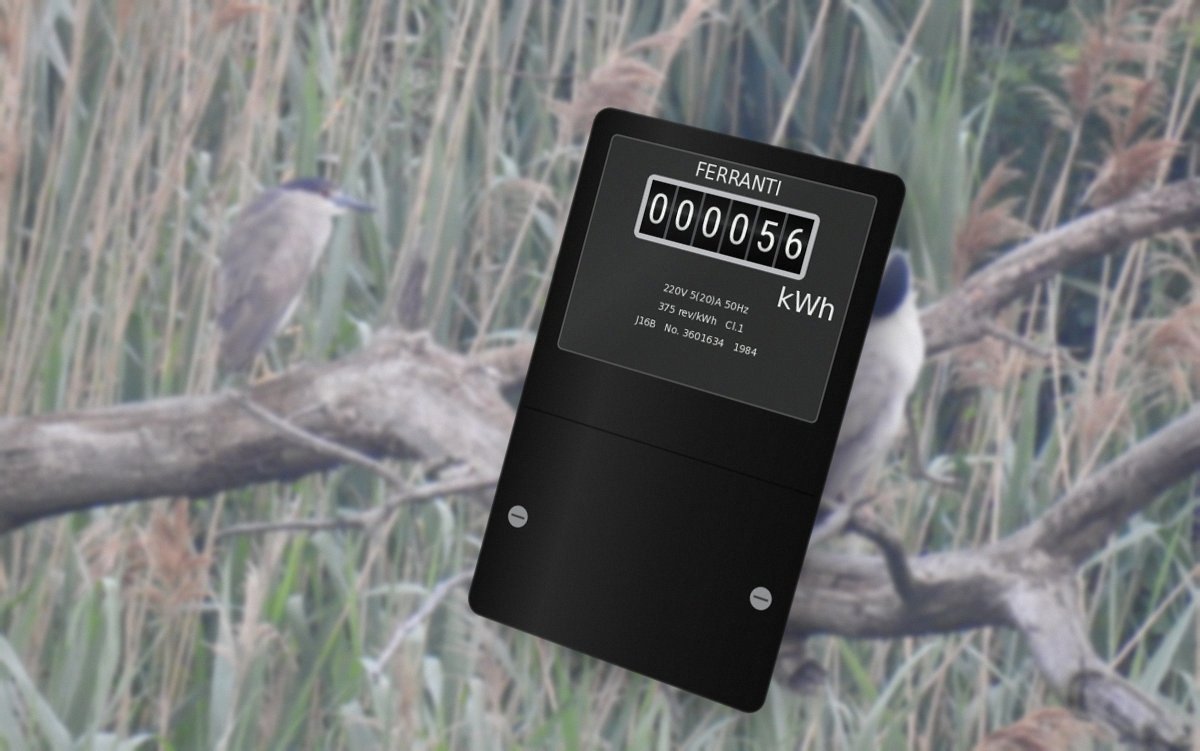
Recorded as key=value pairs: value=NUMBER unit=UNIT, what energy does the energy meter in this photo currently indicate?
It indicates value=56 unit=kWh
